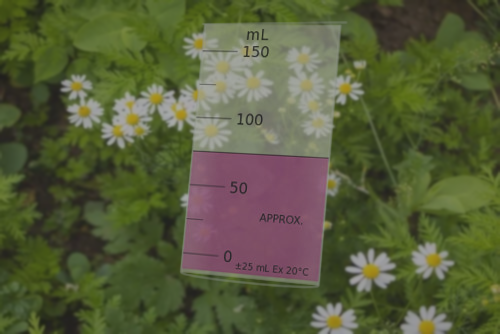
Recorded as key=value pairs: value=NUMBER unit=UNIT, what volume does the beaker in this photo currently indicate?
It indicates value=75 unit=mL
